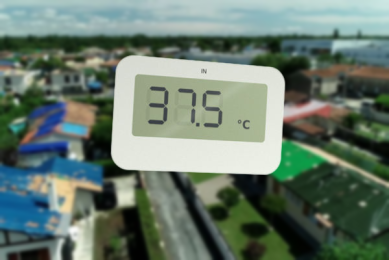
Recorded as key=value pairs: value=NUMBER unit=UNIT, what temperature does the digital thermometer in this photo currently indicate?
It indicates value=37.5 unit=°C
